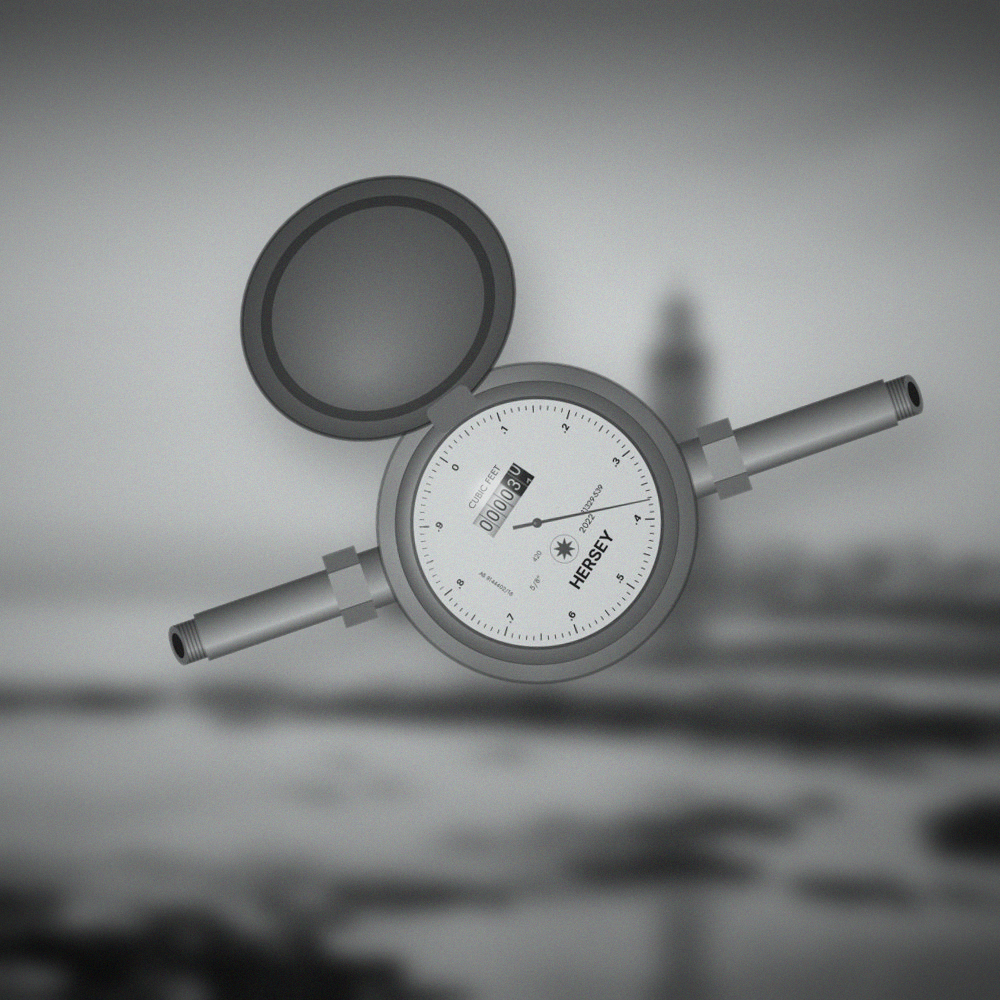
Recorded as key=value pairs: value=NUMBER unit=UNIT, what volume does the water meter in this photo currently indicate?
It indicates value=30.37 unit=ft³
